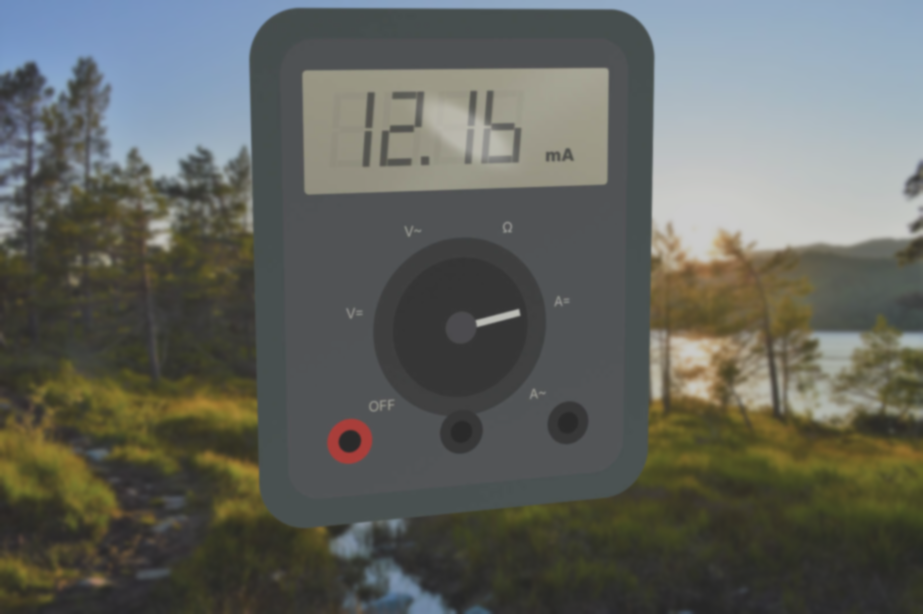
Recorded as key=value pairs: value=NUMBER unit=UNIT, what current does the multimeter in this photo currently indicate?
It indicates value=12.16 unit=mA
